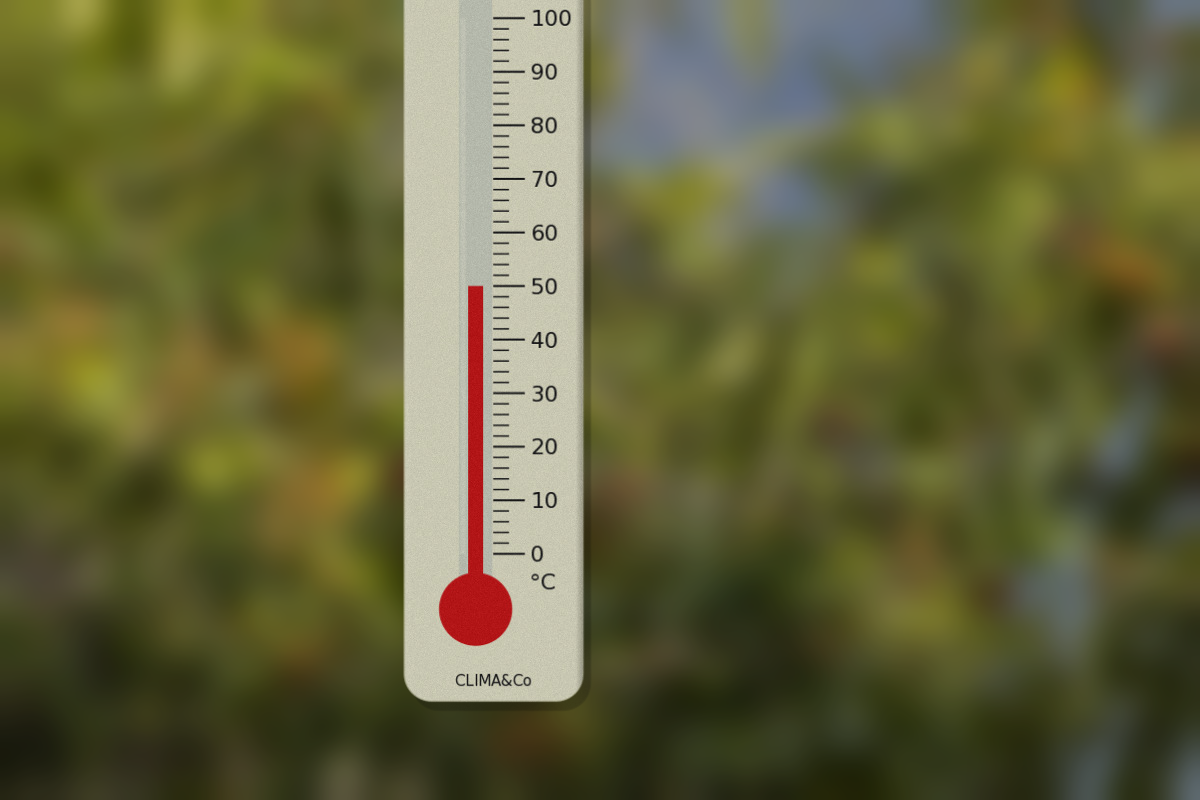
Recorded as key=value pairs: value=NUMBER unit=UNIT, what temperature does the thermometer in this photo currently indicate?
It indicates value=50 unit=°C
